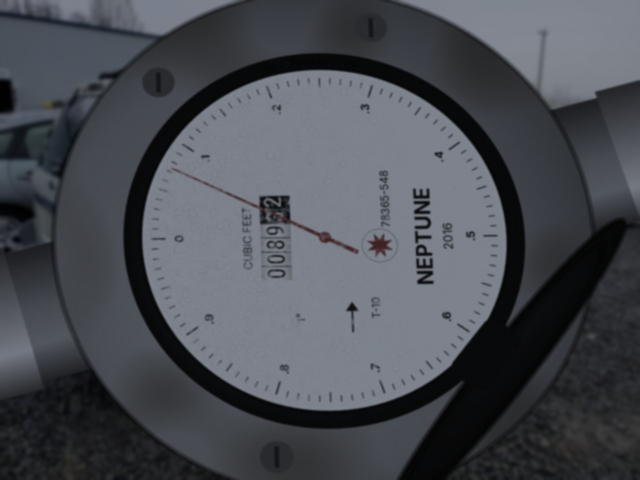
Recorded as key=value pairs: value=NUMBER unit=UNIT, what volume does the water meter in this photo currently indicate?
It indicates value=8932.07 unit=ft³
